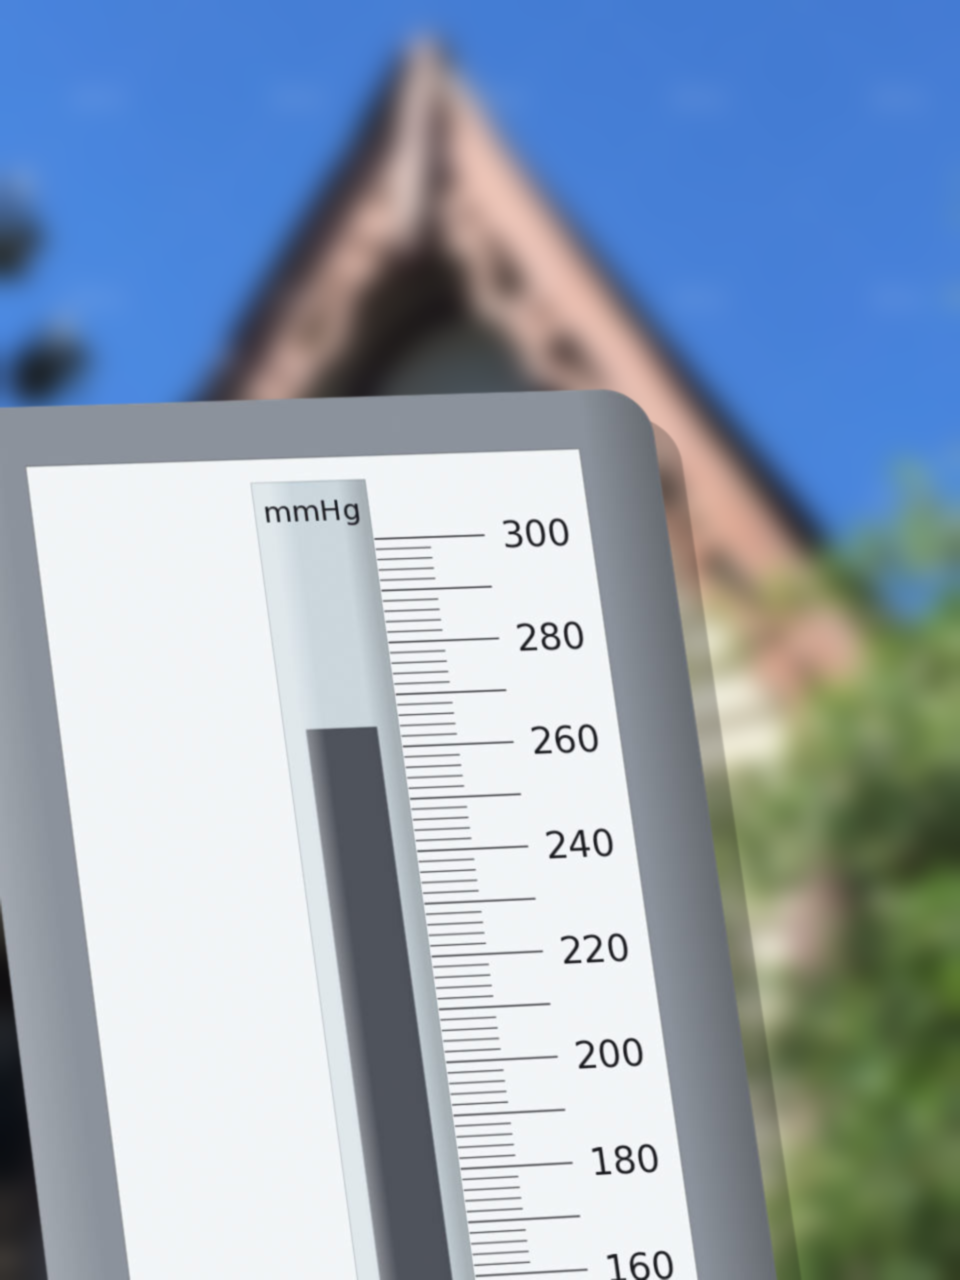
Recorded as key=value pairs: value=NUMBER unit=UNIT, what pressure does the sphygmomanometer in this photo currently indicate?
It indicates value=264 unit=mmHg
